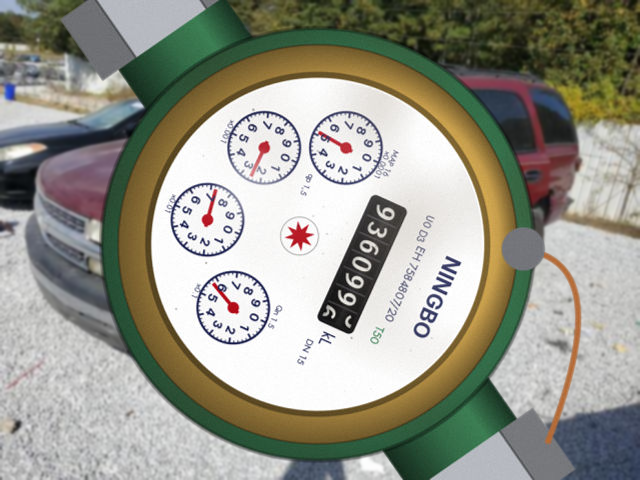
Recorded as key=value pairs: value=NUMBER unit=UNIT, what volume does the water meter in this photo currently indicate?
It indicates value=9360995.5725 unit=kL
